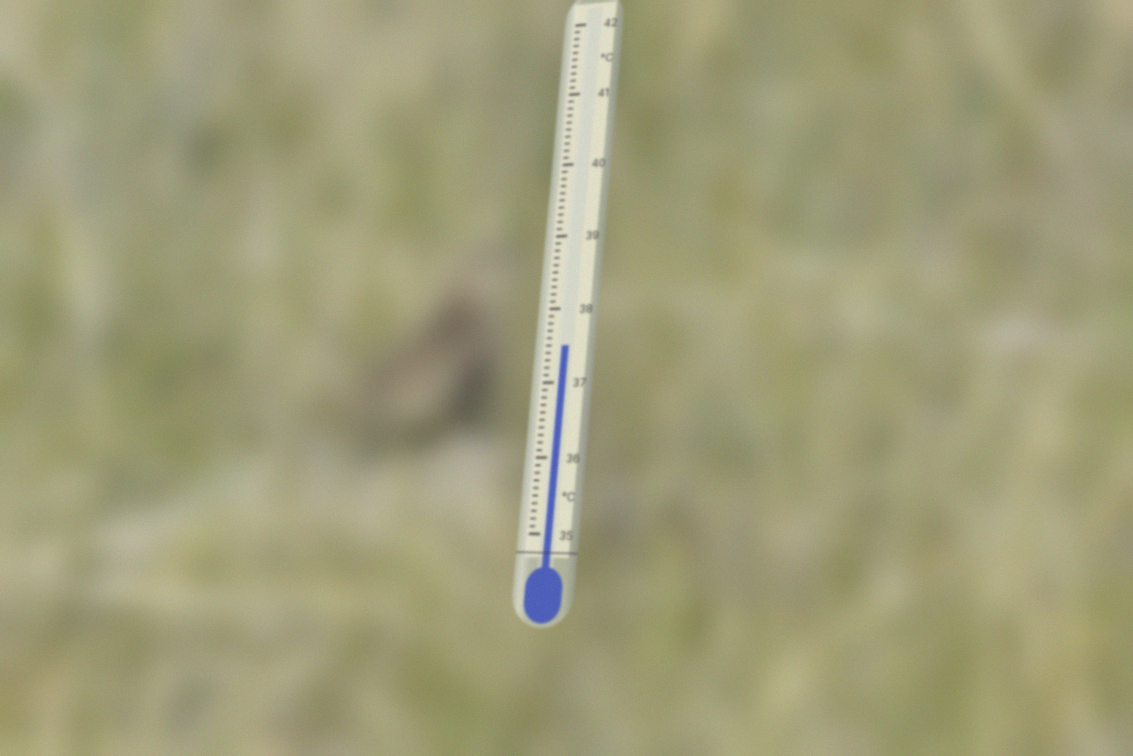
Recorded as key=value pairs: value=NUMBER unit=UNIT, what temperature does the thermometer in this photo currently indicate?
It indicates value=37.5 unit=°C
